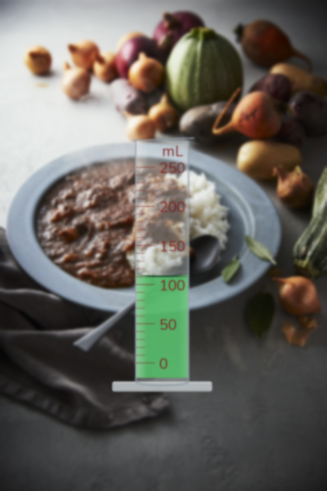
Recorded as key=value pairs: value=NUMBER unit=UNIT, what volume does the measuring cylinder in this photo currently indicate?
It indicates value=110 unit=mL
